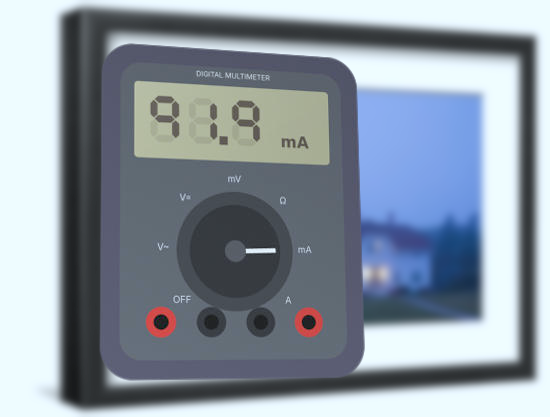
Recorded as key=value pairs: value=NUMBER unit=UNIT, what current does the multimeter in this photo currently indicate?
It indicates value=91.9 unit=mA
